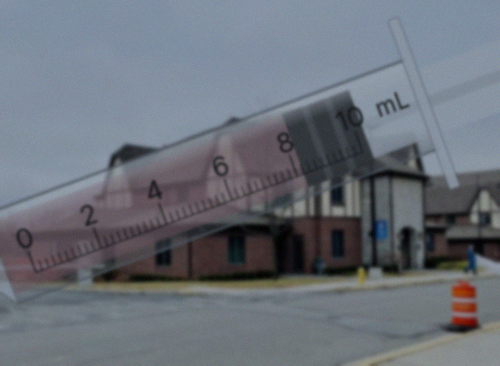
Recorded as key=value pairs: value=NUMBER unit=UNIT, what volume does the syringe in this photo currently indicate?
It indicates value=8.2 unit=mL
